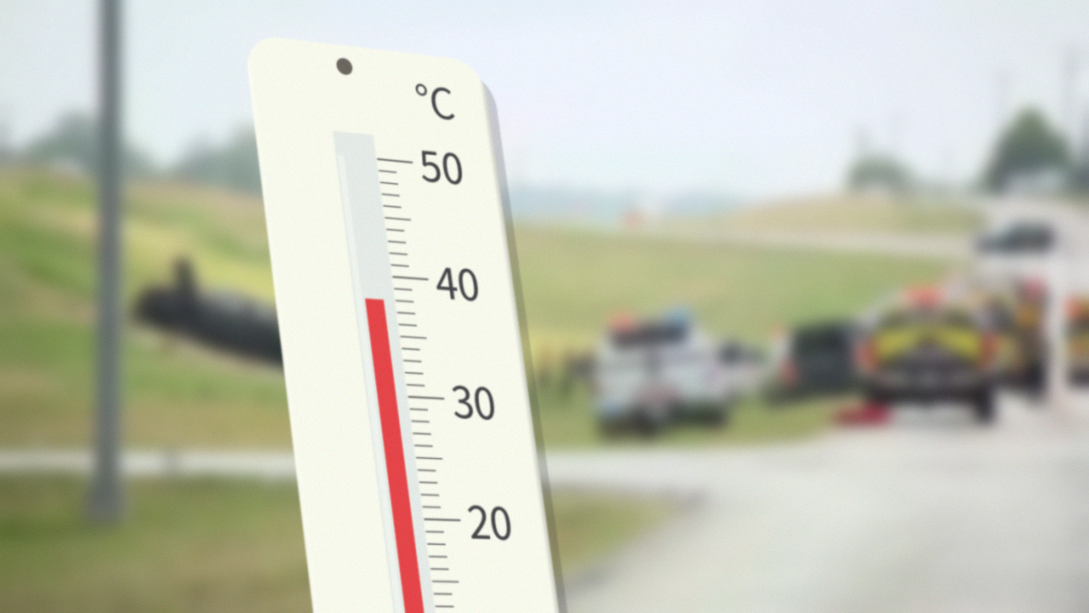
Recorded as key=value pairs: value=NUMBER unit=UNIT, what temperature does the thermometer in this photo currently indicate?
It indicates value=38 unit=°C
